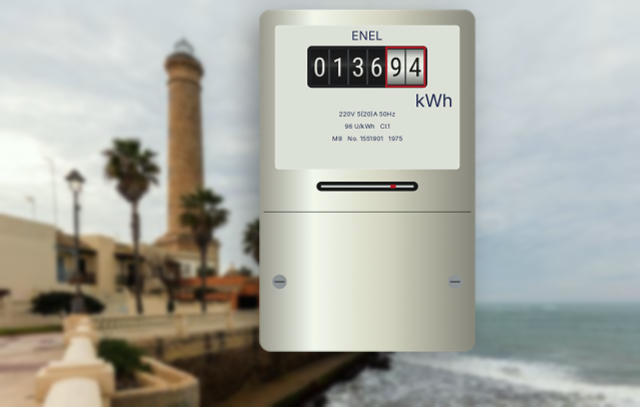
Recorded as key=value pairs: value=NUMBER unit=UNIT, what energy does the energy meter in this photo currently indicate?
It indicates value=136.94 unit=kWh
